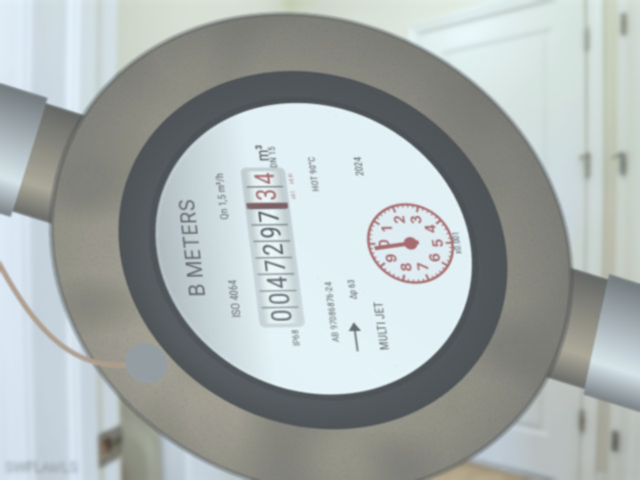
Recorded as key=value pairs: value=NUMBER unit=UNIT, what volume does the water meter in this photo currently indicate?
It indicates value=47297.339 unit=m³
